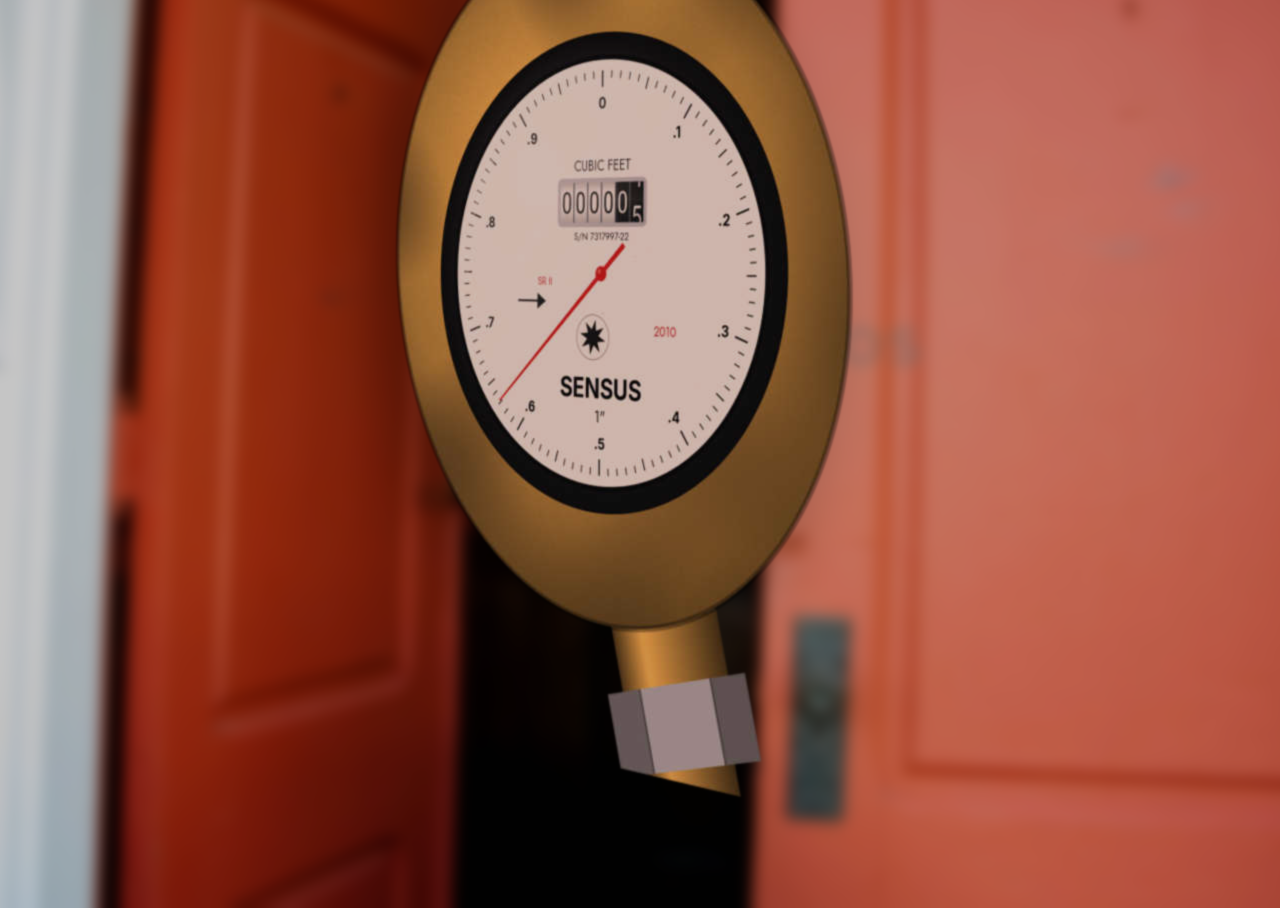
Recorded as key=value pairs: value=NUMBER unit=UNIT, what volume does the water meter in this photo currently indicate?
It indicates value=4.63 unit=ft³
